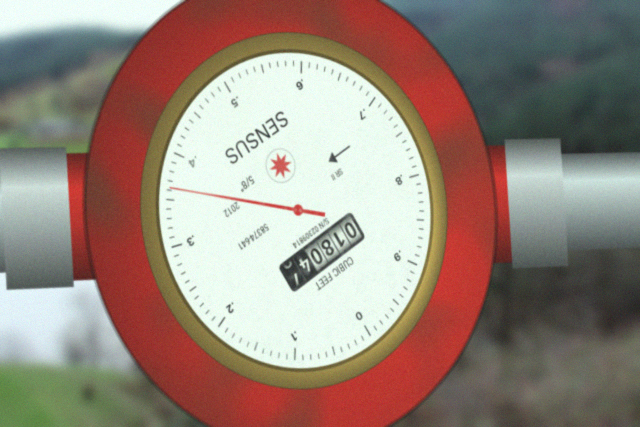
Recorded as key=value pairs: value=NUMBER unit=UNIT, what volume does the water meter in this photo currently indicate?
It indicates value=18047.36 unit=ft³
